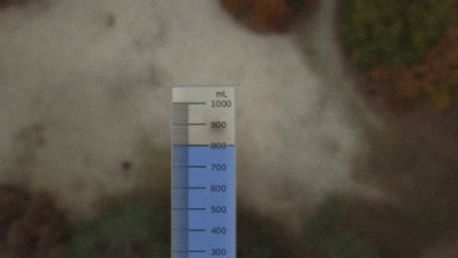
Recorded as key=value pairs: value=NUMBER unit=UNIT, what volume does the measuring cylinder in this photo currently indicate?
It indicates value=800 unit=mL
